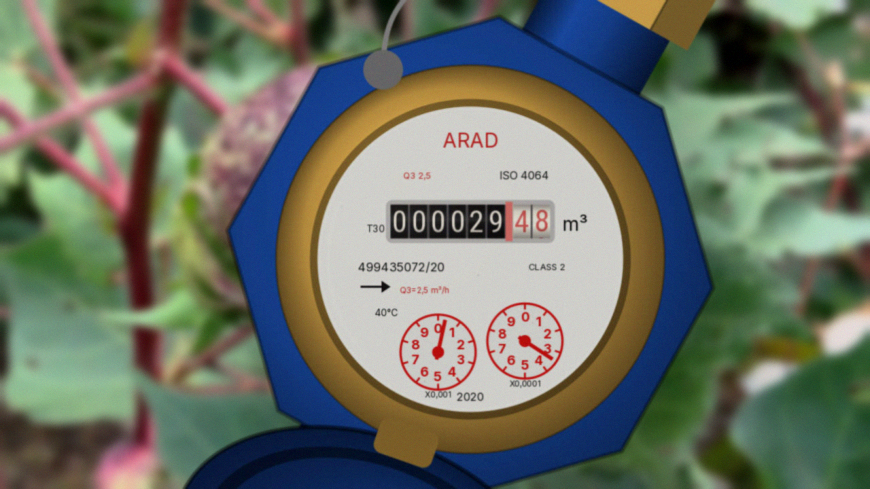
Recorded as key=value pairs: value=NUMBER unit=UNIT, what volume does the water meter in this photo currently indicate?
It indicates value=29.4803 unit=m³
